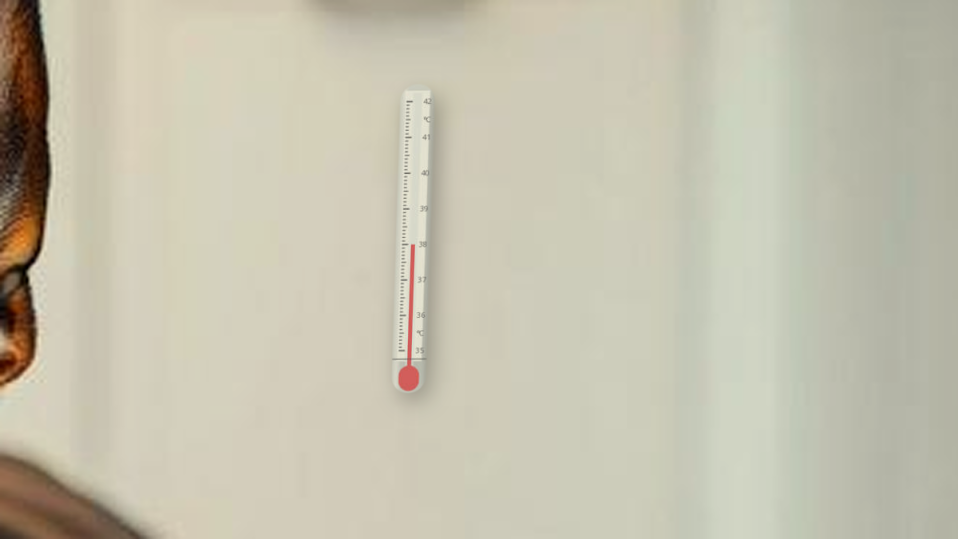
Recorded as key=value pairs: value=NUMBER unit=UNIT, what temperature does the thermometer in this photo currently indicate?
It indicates value=38 unit=°C
